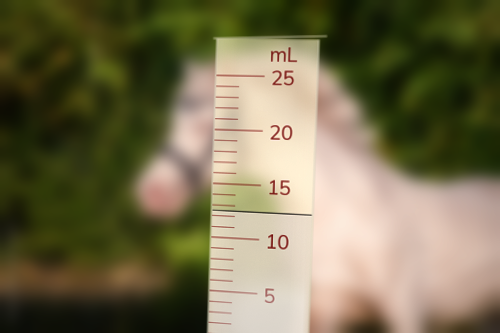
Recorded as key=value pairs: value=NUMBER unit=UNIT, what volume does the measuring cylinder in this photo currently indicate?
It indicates value=12.5 unit=mL
